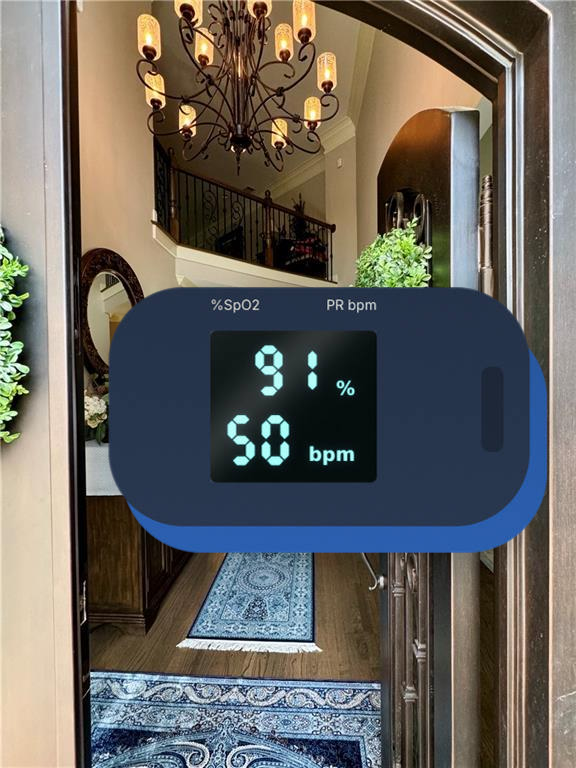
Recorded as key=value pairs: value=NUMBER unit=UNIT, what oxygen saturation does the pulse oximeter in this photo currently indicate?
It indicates value=91 unit=%
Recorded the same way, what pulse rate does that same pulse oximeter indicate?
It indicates value=50 unit=bpm
